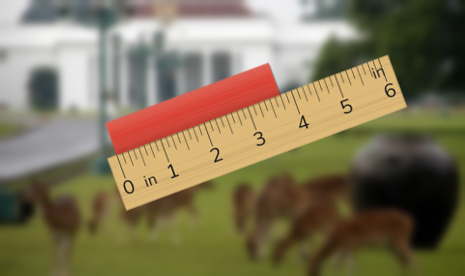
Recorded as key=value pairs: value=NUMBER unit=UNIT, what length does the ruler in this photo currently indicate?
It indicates value=3.75 unit=in
